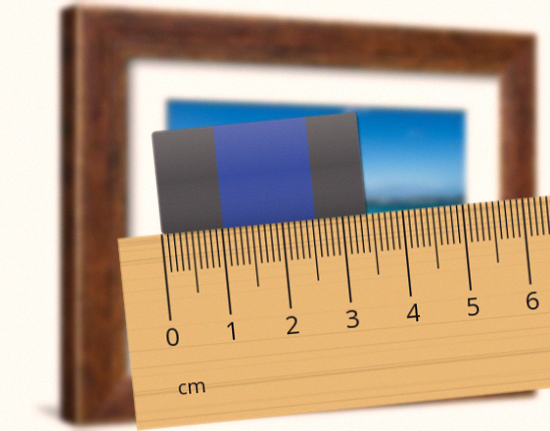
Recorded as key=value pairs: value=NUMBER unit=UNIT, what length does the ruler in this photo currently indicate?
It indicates value=3.4 unit=cm
